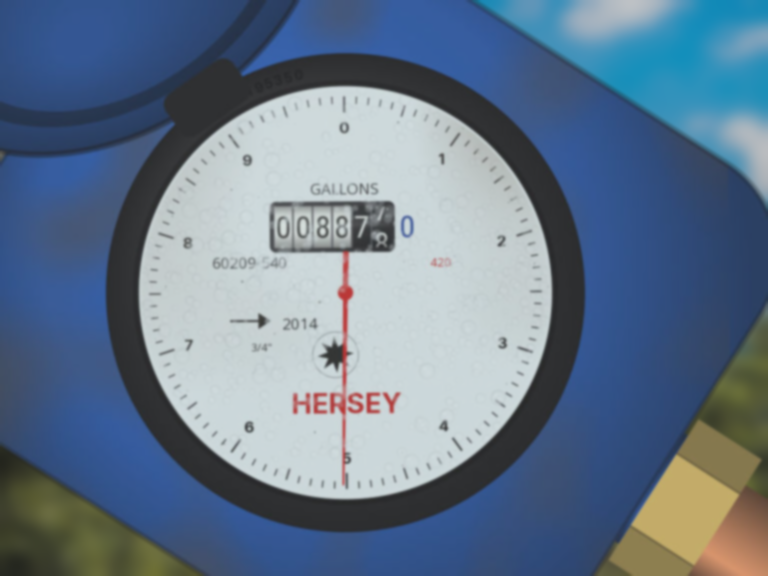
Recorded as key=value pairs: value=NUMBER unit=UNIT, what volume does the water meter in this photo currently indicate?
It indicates value=88775.0 unit=gal
